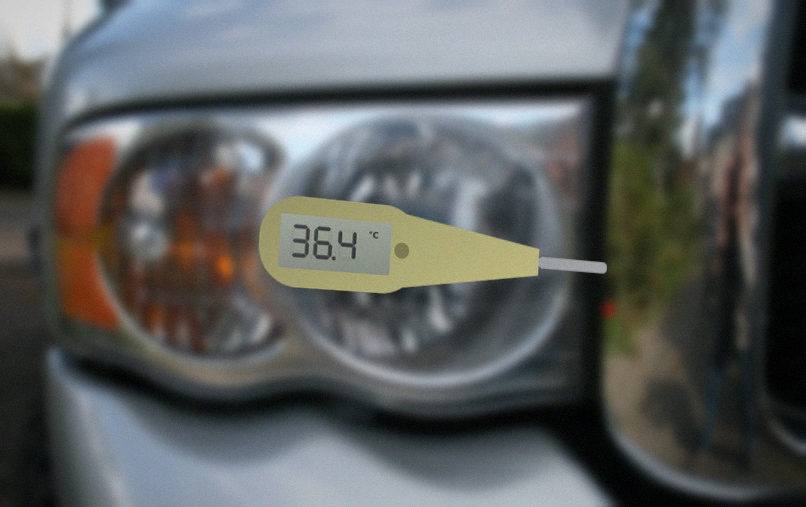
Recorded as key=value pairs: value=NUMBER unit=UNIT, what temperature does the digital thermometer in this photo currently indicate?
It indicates value=36.4 unit=°C
